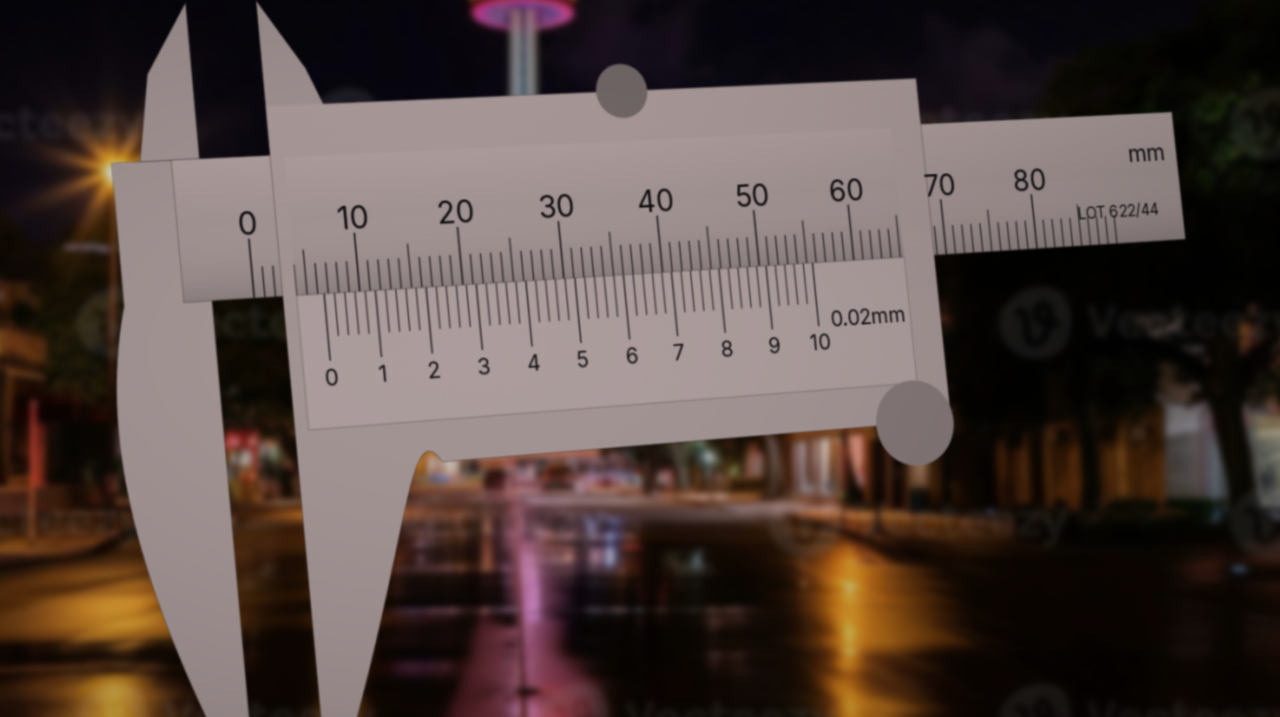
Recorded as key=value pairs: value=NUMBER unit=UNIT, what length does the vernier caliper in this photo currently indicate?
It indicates value=6.6 unit=mm
